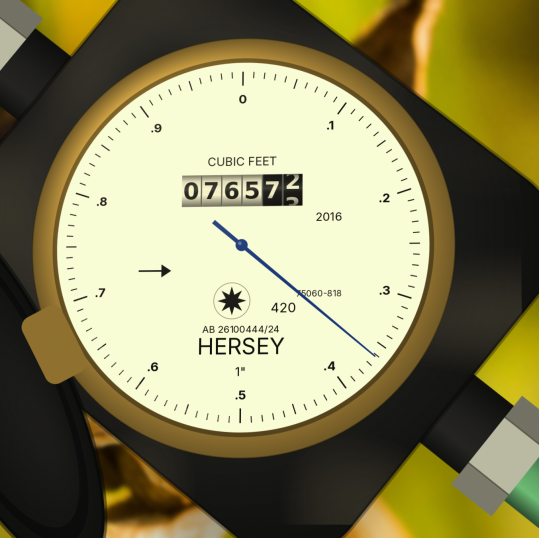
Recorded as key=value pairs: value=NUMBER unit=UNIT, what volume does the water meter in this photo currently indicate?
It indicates value=76572.36 unit=ft³
